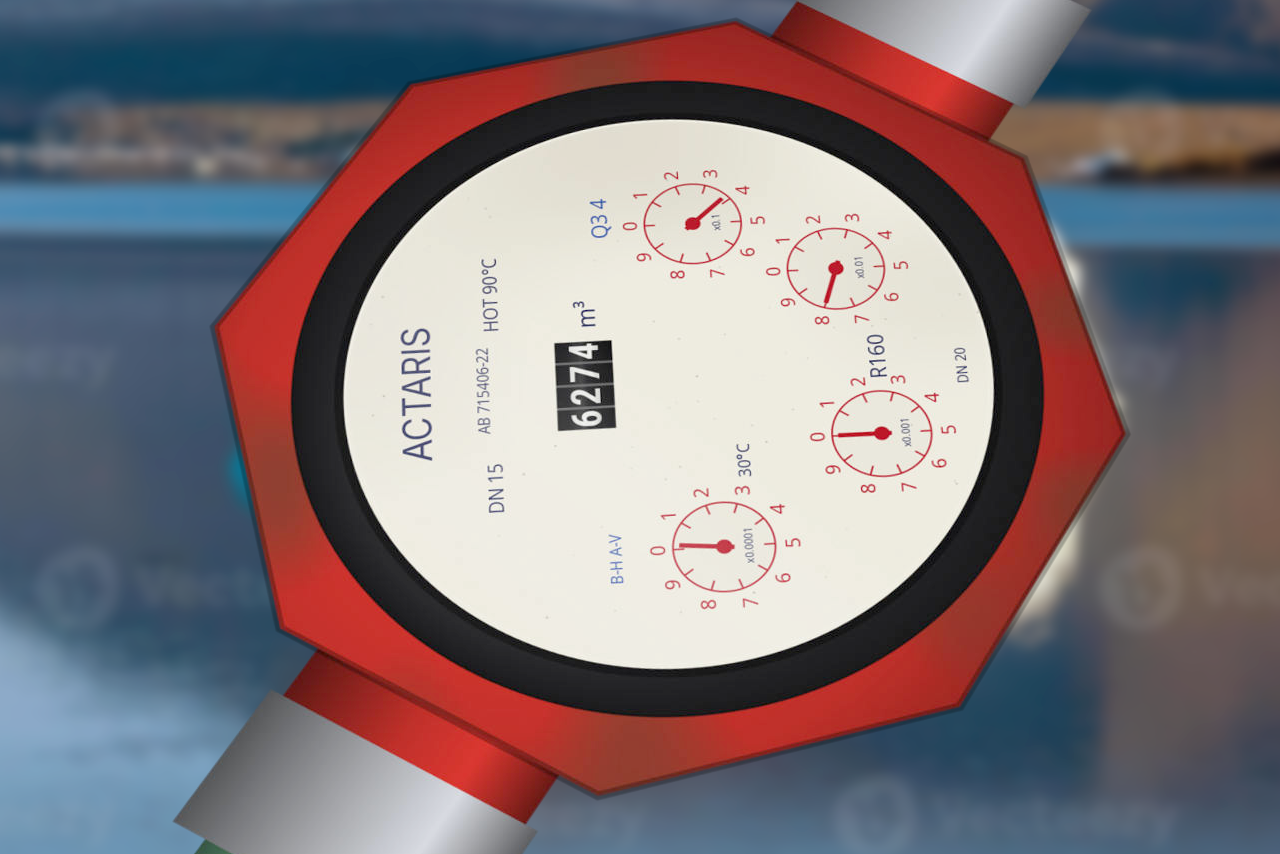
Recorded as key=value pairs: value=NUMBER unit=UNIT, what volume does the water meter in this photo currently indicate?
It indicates value=6274.3800 unit=m³
